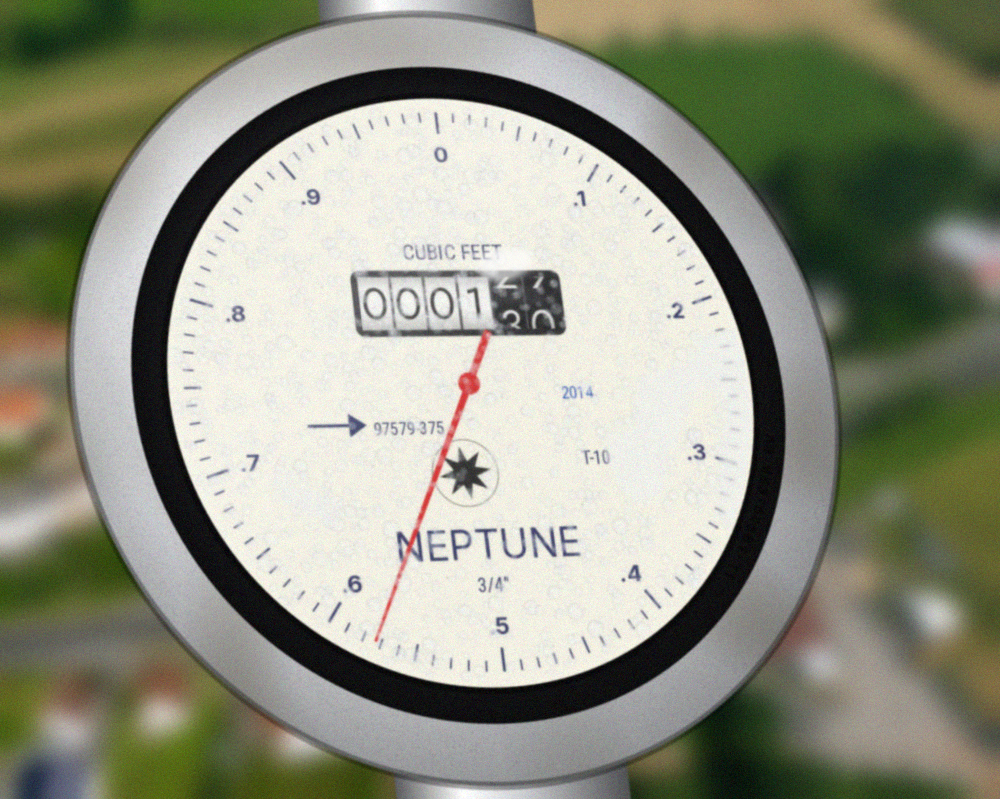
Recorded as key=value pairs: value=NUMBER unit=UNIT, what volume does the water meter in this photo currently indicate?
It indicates value=129.57 unit=ft³
